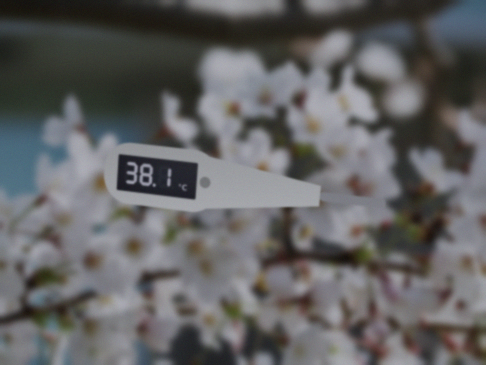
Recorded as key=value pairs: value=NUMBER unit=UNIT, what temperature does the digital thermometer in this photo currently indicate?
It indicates value=38.1 unit=°C
